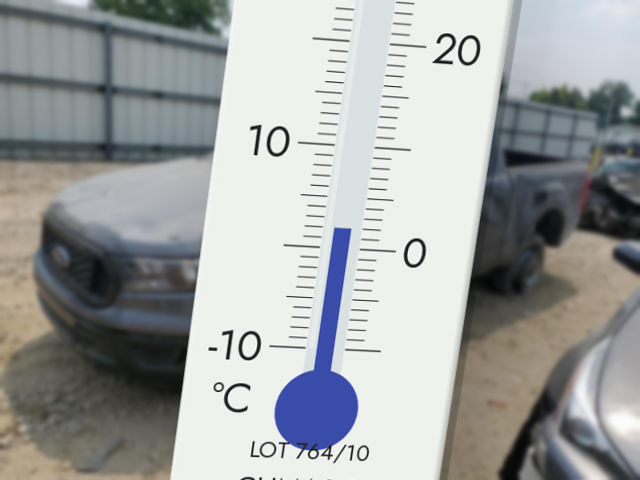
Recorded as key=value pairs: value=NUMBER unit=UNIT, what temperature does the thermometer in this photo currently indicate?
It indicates value=2 unit=°C
